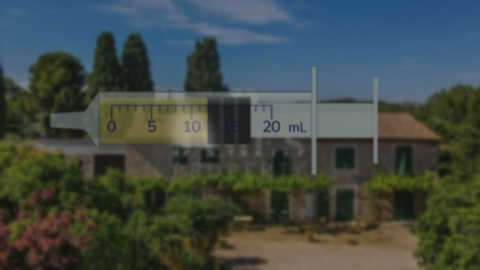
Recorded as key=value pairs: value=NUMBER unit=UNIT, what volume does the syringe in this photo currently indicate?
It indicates value=12 unit=mL
